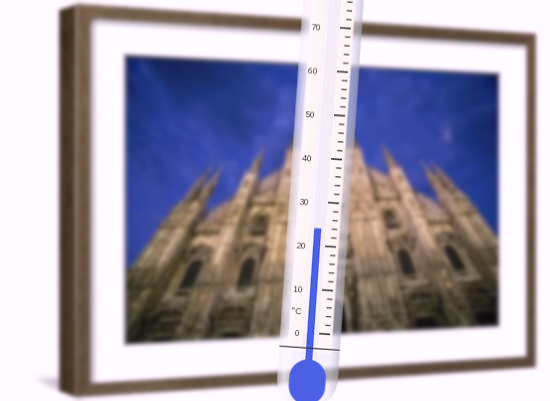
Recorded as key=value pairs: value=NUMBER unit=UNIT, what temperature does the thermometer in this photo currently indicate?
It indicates value=24 unit=°C
